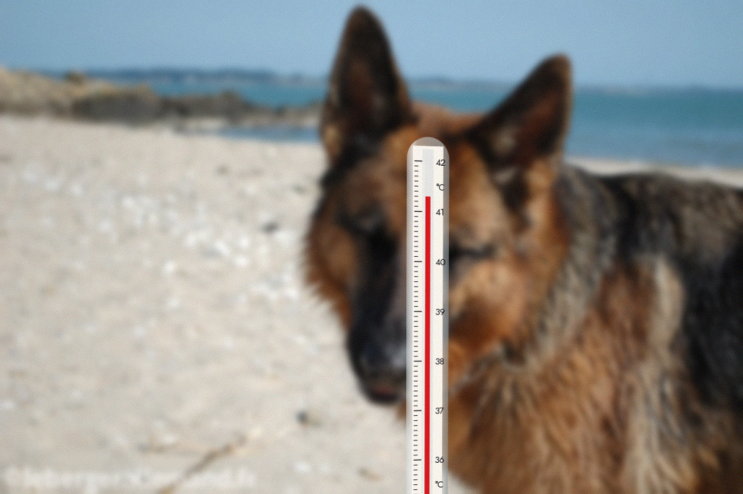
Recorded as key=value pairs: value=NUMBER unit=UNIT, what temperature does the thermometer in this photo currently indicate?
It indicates value=41.3 unit=°C
